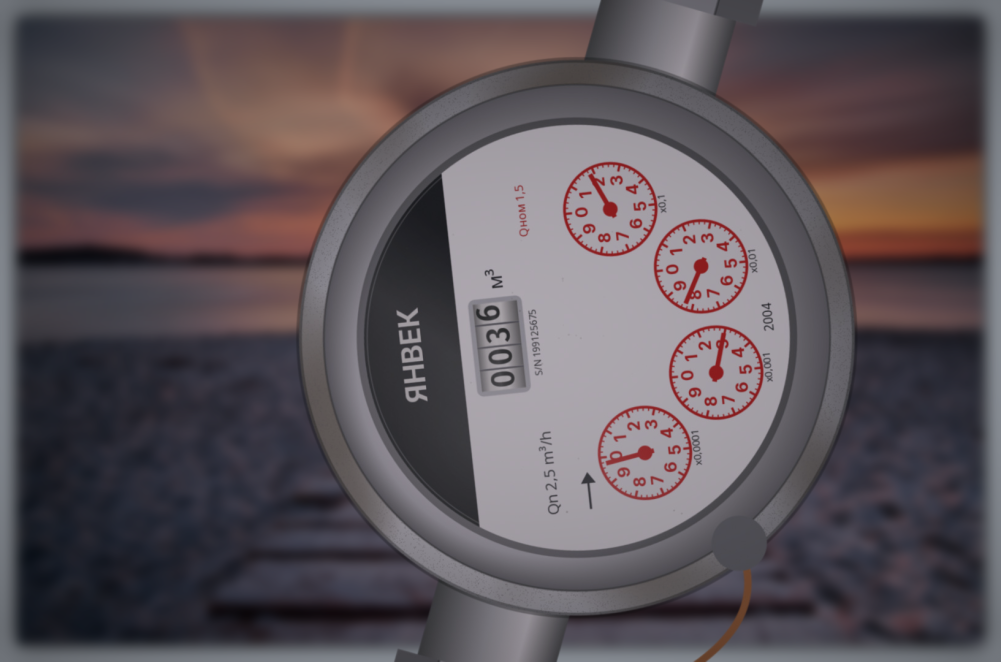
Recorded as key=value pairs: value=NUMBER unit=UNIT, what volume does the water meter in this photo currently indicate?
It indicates value=36.1829 unit=m³
